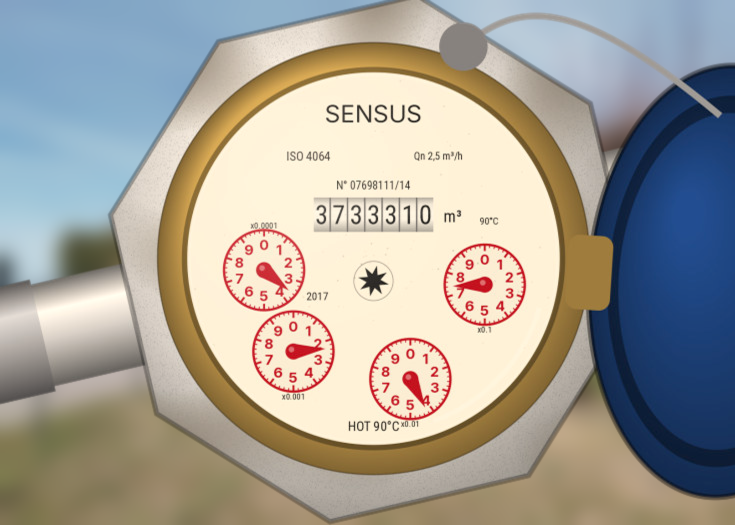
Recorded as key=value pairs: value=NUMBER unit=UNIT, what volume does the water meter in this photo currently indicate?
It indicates value=3733310.7423 unit=m³
